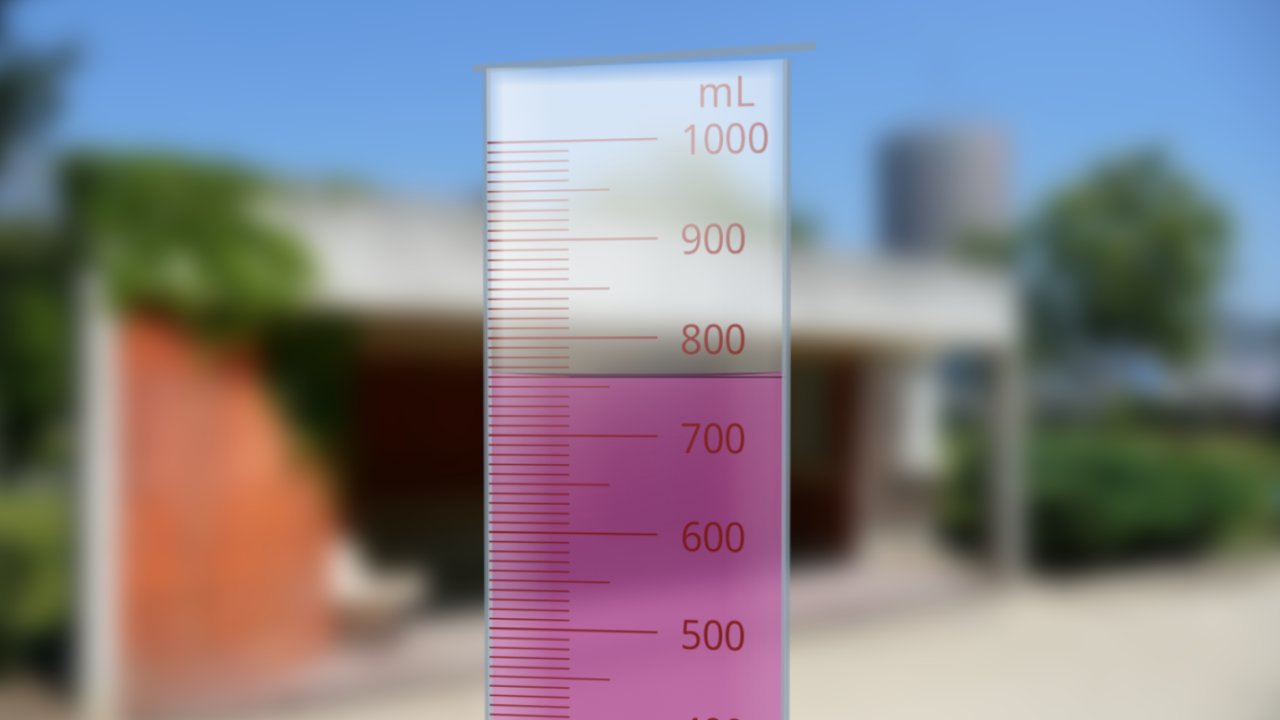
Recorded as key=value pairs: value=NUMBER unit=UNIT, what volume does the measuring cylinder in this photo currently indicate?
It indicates value=760 unit=mL
